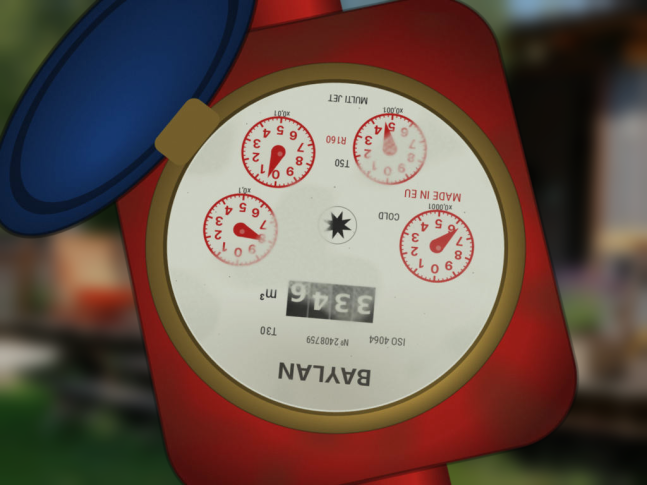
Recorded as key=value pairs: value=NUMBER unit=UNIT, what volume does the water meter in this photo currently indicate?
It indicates value=3345.8046 unit=m³
